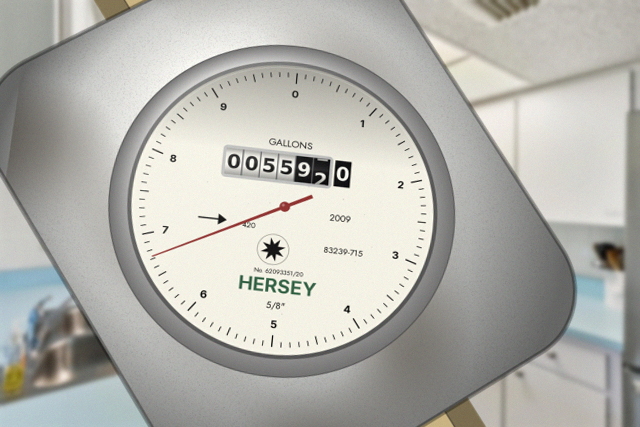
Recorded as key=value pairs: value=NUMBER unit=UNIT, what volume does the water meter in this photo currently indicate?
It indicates value=55916.7 unit=gal
